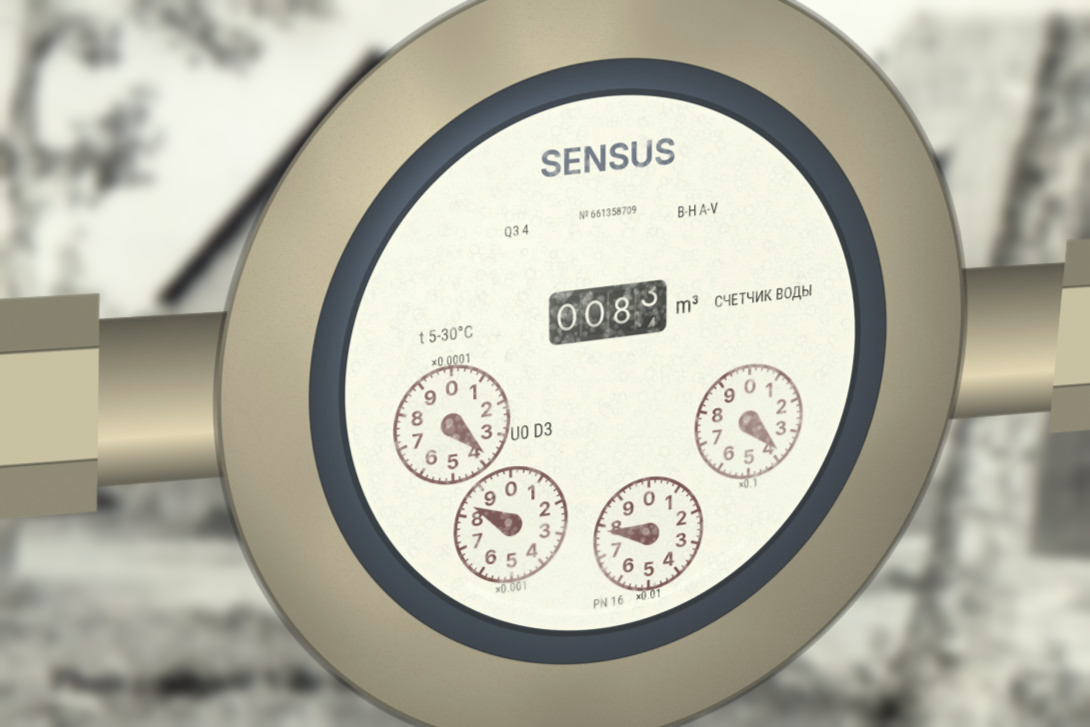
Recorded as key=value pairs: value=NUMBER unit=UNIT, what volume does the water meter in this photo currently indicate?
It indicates value=83.3783 unit=m³
